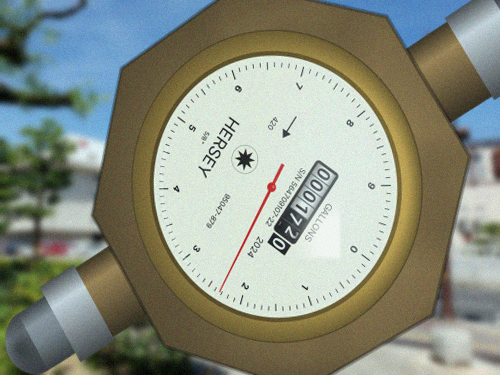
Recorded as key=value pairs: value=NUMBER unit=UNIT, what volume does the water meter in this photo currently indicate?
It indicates value=1722.3 unit=gal
